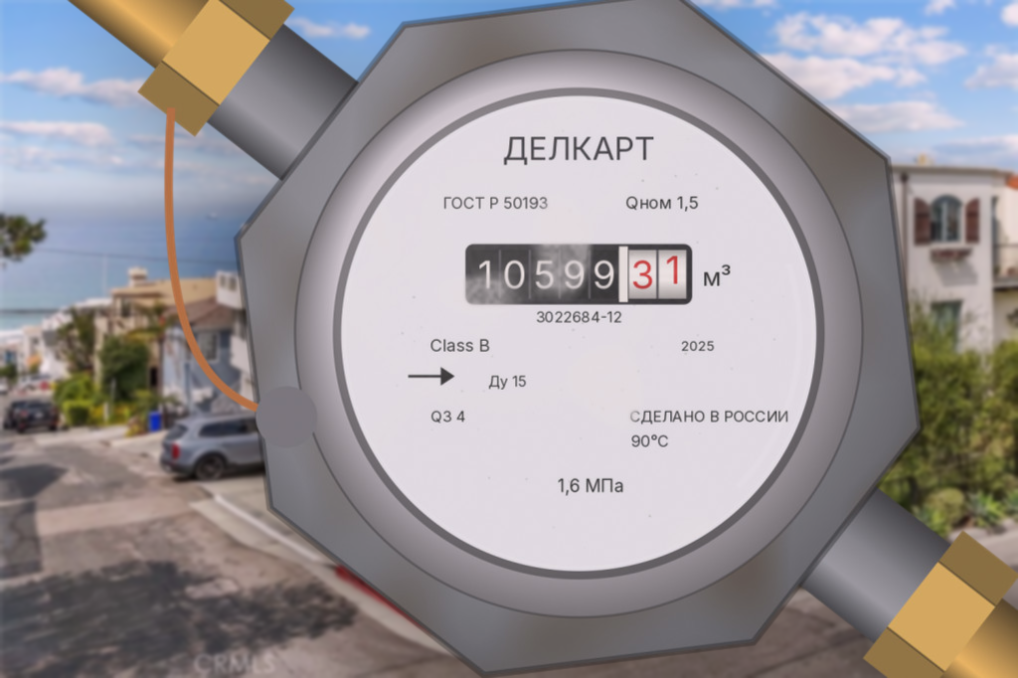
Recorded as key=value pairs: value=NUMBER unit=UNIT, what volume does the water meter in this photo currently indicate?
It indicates value=10599.31 unit=m³
